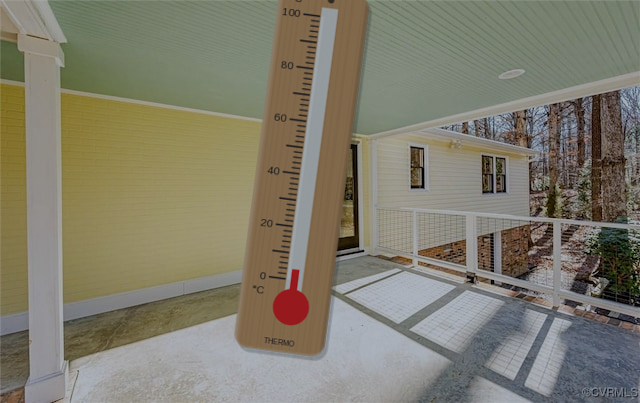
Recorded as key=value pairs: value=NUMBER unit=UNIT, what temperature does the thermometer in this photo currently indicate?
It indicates value=4 unit=°C
